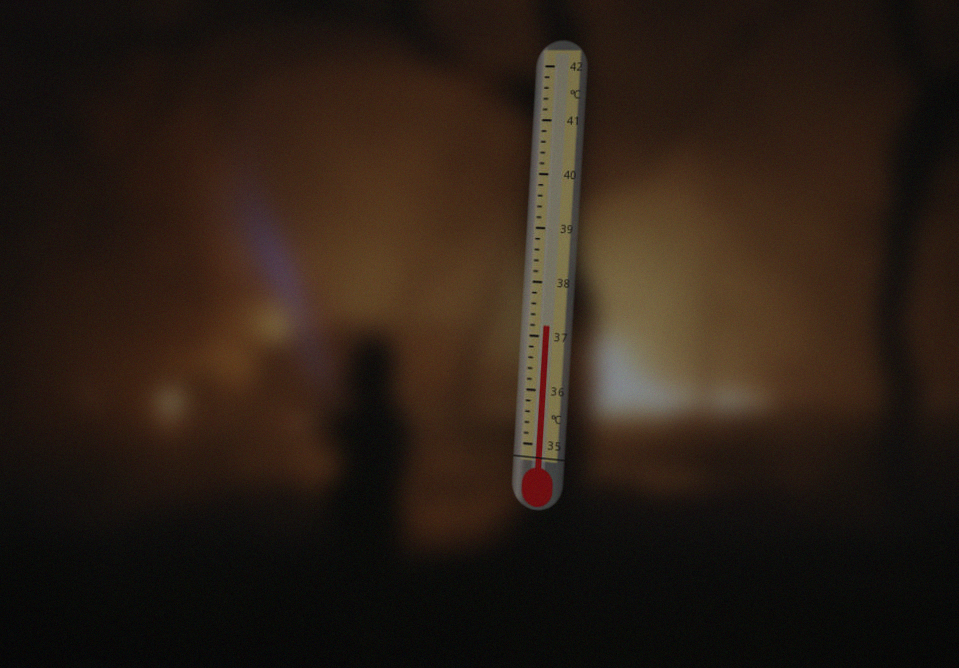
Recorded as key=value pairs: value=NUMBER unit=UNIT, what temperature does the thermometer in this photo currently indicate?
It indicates value=37.2 unit=°C
